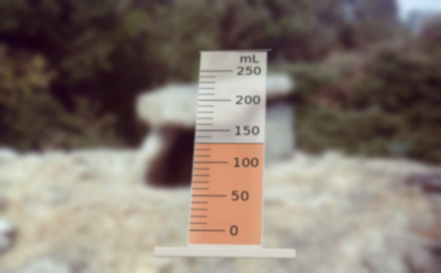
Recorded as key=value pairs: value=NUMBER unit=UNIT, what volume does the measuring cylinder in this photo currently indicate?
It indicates value=130 unit=mL
